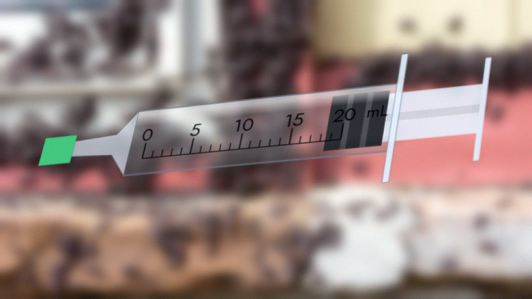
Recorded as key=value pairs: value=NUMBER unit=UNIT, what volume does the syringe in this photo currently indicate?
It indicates value=18.5 unit=mL
